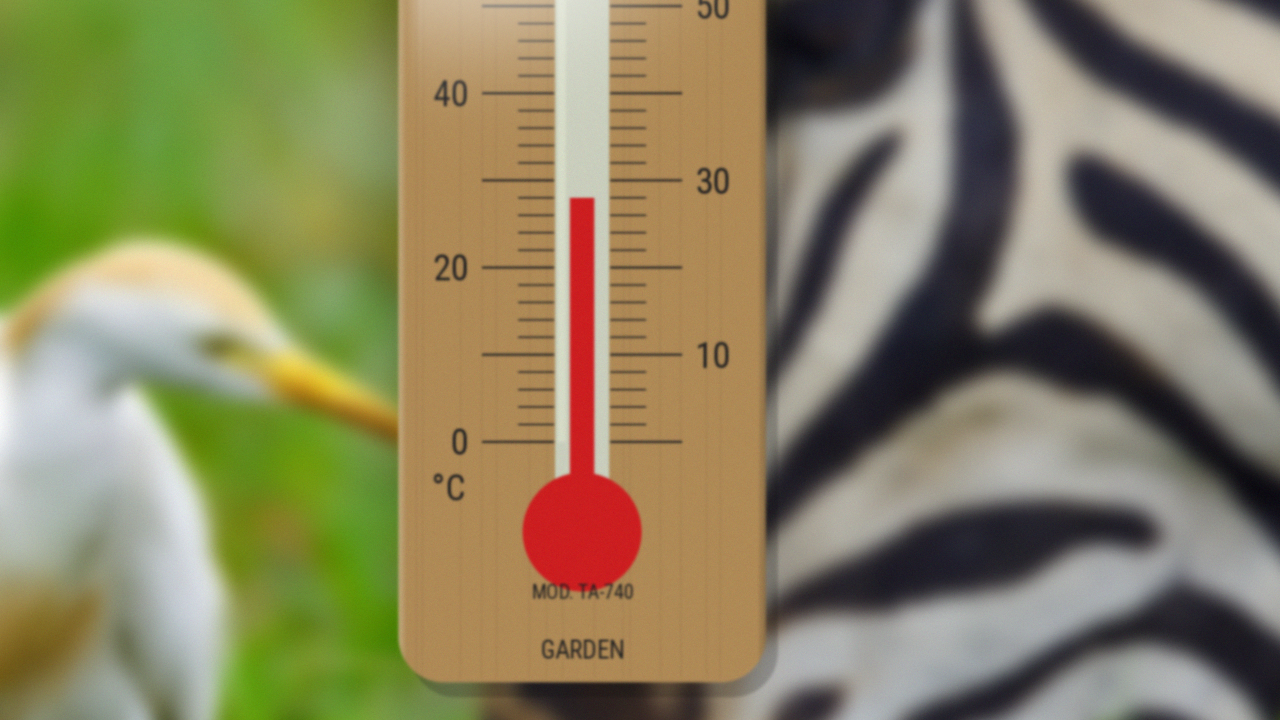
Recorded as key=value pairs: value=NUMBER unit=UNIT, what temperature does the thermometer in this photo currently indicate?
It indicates value=28 unit=°C
